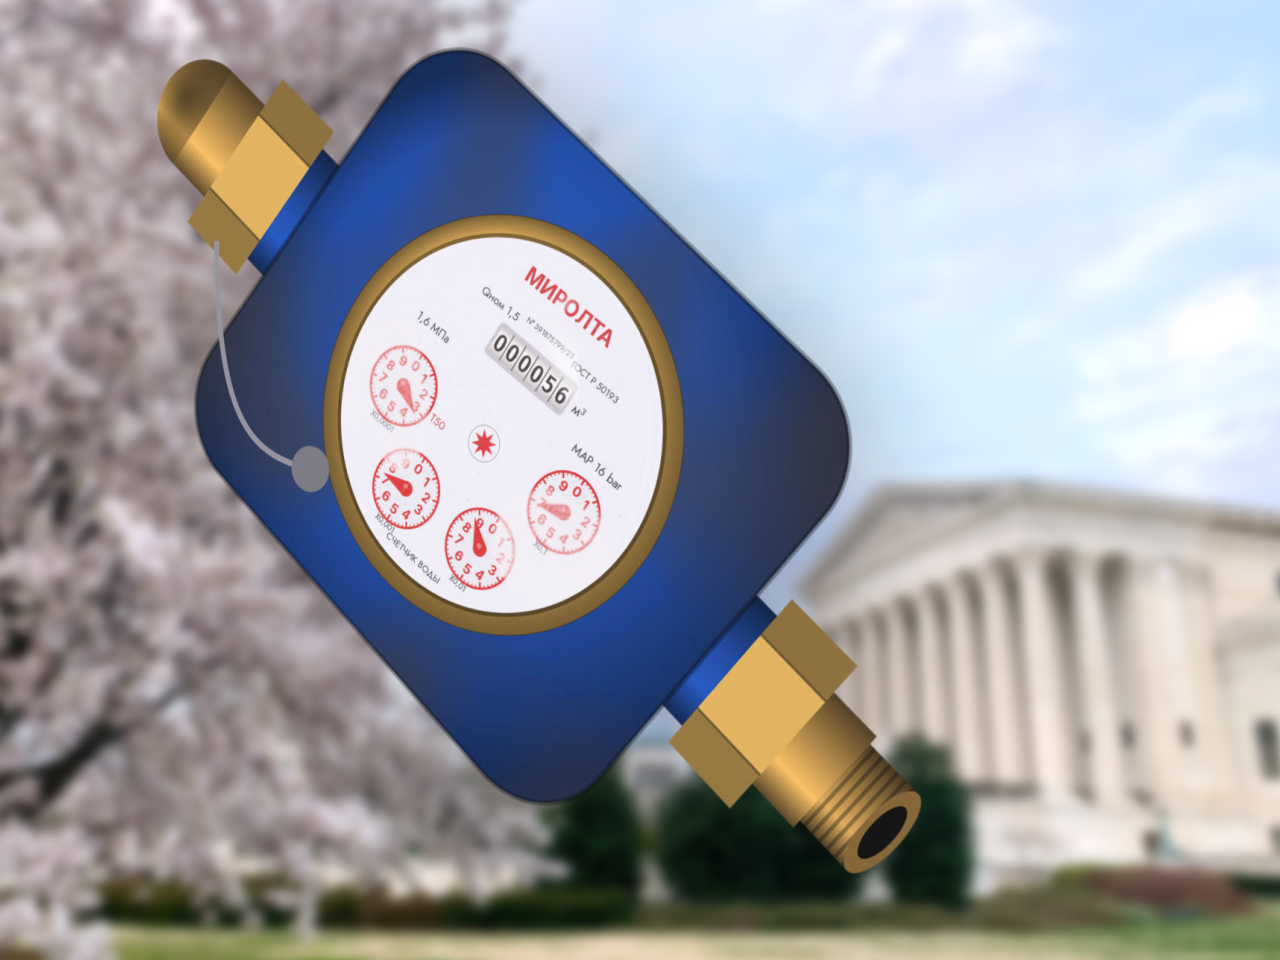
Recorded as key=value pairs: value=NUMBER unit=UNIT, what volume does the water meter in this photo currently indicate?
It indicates value=56.6873 unit=m³
